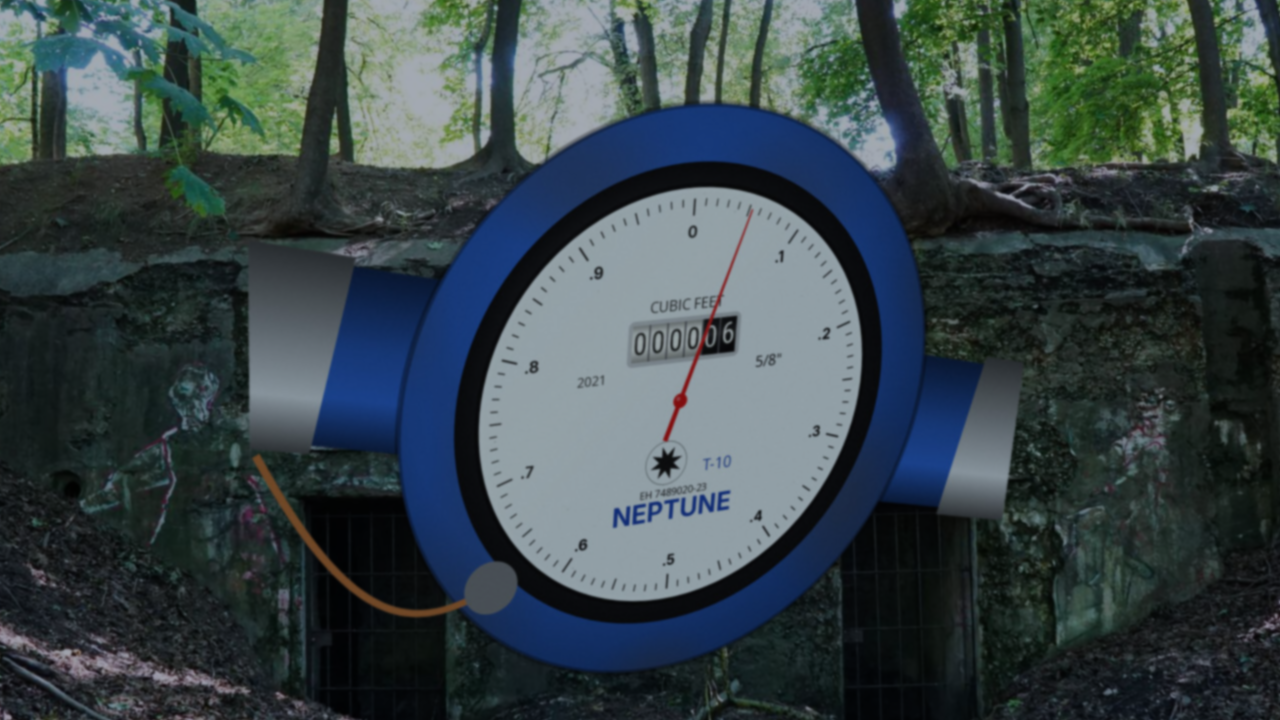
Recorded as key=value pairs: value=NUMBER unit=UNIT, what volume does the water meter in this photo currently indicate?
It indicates value=6.05 unit=ft³
